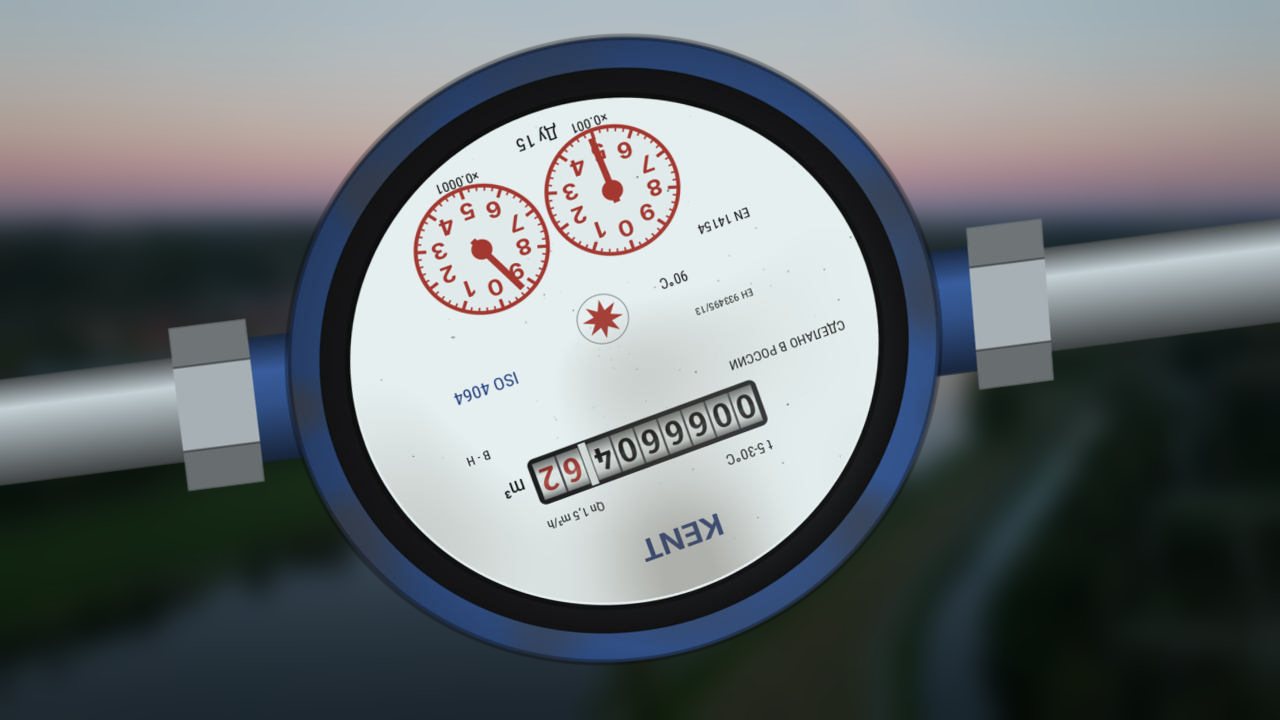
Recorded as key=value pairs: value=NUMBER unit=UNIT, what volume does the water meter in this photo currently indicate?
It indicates value=66604.6249 unit=m³
